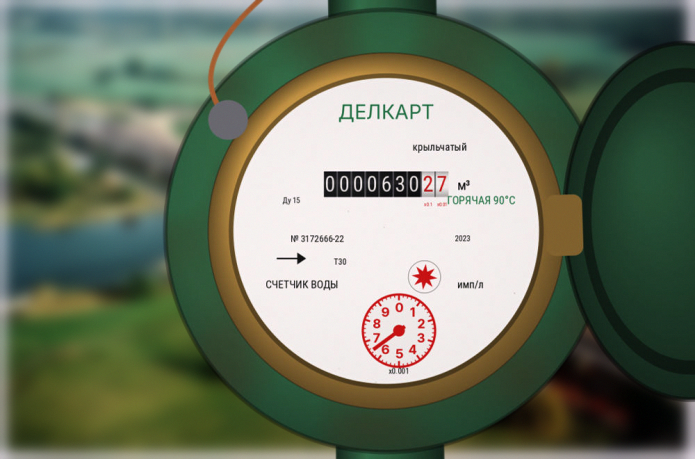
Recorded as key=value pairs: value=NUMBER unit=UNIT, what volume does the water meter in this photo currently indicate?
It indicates value=630.276 unit=m³
